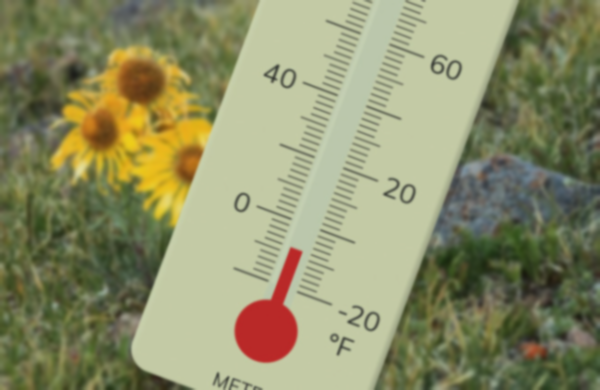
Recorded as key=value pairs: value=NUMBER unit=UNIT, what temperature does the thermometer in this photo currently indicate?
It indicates value=-8 unit=°F
